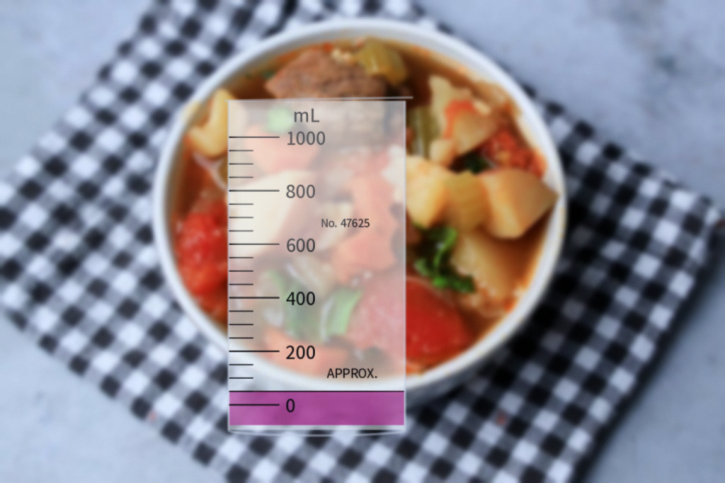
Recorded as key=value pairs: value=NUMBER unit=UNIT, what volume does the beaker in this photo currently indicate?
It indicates value=50 unit=mL
